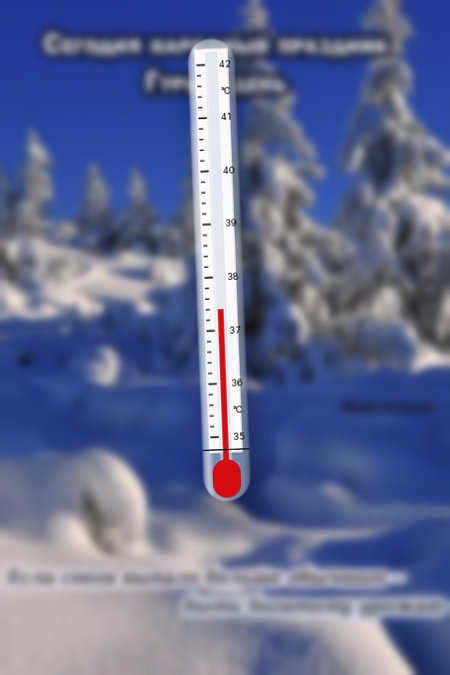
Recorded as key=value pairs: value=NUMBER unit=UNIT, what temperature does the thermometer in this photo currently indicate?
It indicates value=37.4 unit=°C
